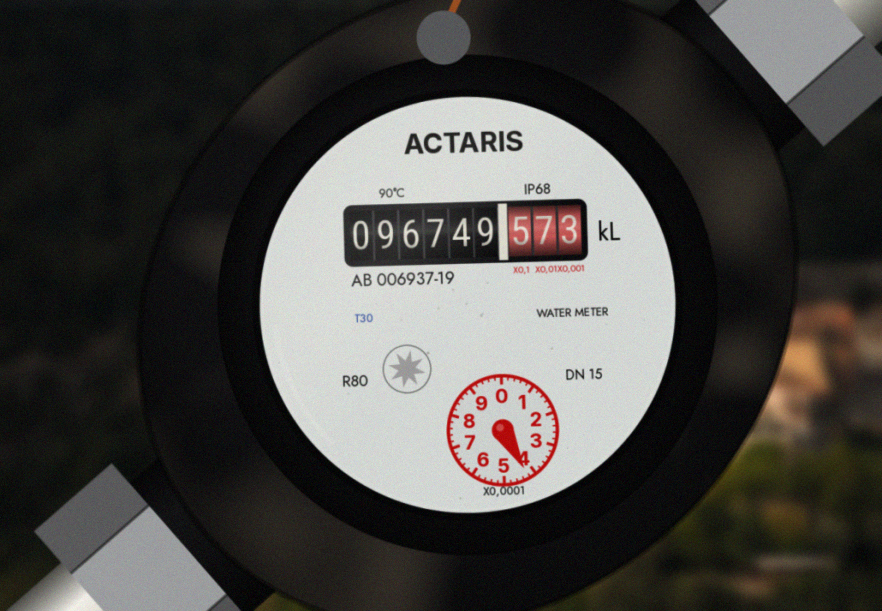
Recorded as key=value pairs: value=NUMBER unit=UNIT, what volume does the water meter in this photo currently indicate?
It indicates value=96749.5734 unit=kL
